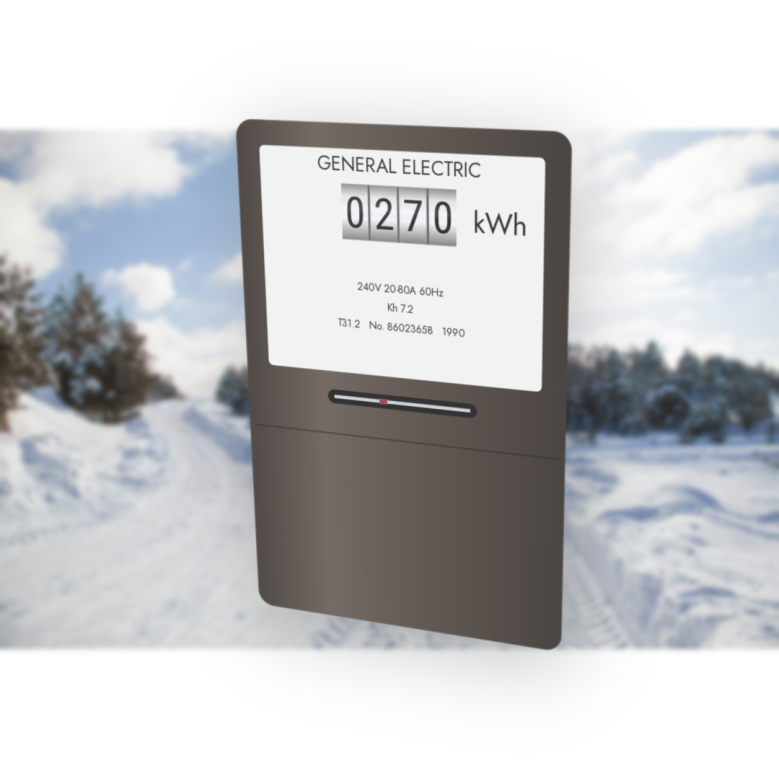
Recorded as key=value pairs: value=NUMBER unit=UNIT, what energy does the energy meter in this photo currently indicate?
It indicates value=270 unit=kWh
